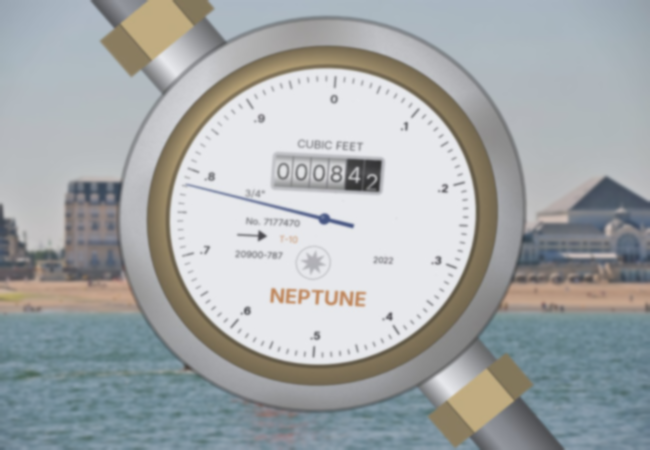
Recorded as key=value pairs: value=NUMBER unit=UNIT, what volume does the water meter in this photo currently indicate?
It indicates value=841.78 unit=ft³
